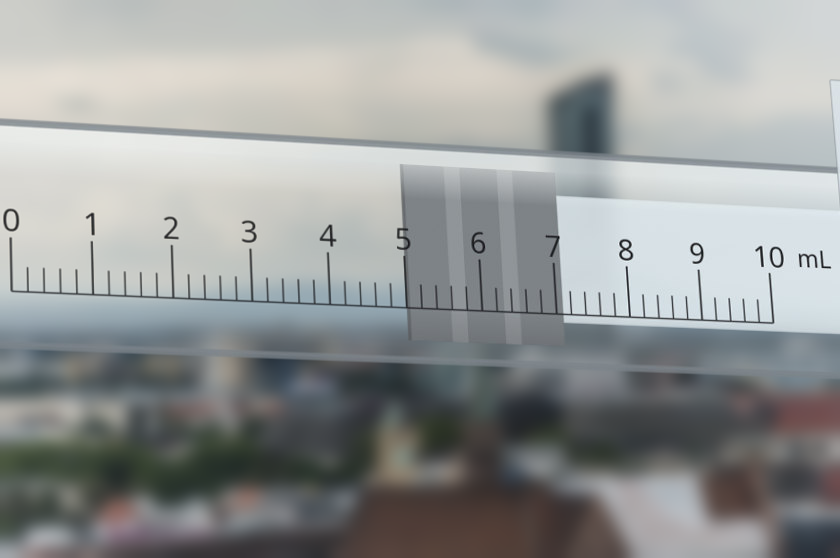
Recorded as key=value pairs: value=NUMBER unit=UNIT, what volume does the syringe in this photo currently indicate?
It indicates value=5 unit=mL
